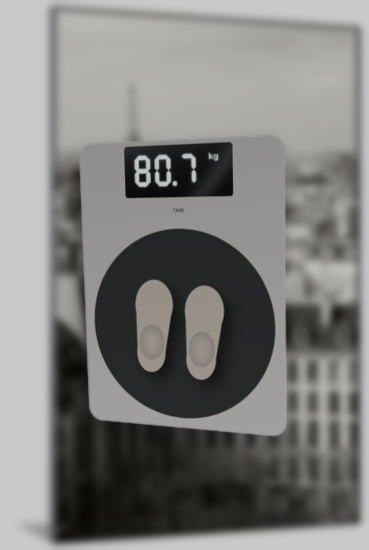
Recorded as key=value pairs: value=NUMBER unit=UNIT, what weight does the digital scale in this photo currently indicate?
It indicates value=80.7 unit=kg
